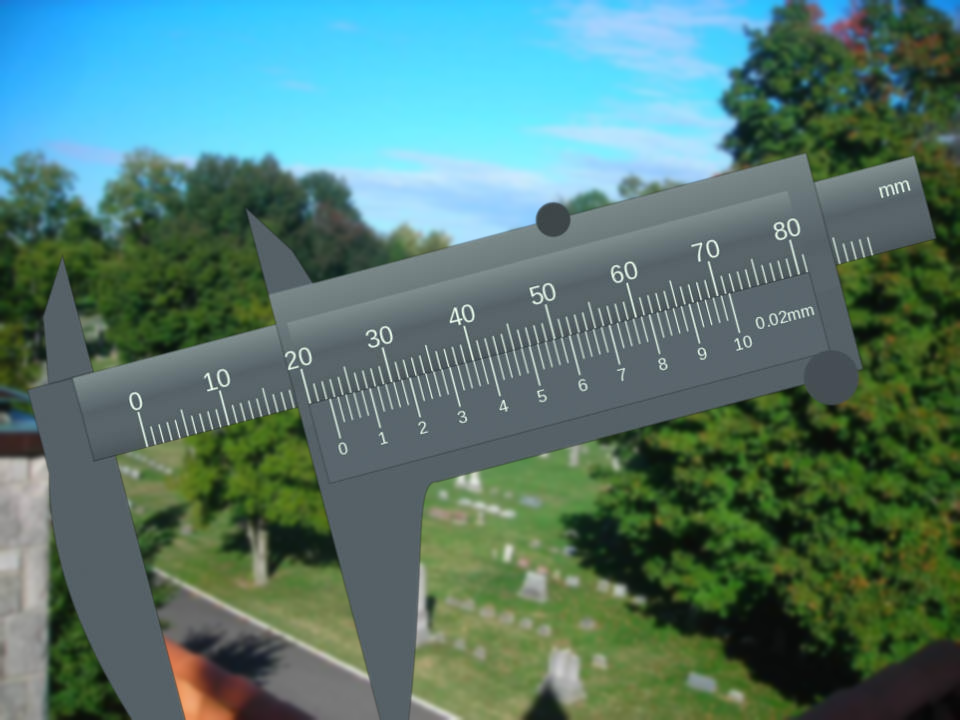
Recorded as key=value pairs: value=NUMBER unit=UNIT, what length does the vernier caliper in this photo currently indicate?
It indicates value=22.4 unit=mm
